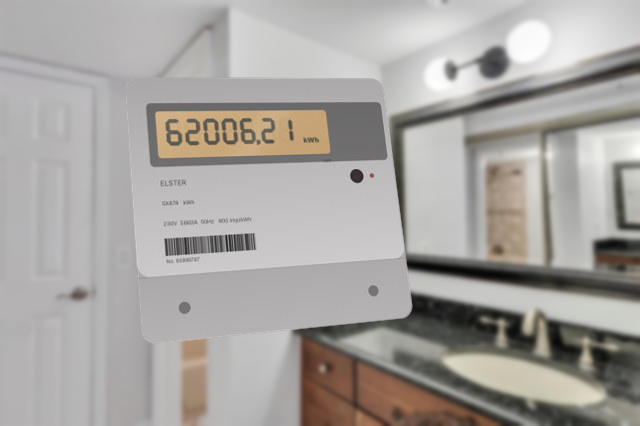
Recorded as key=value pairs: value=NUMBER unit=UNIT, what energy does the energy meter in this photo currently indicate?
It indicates value=62006.21 unit=kWh
